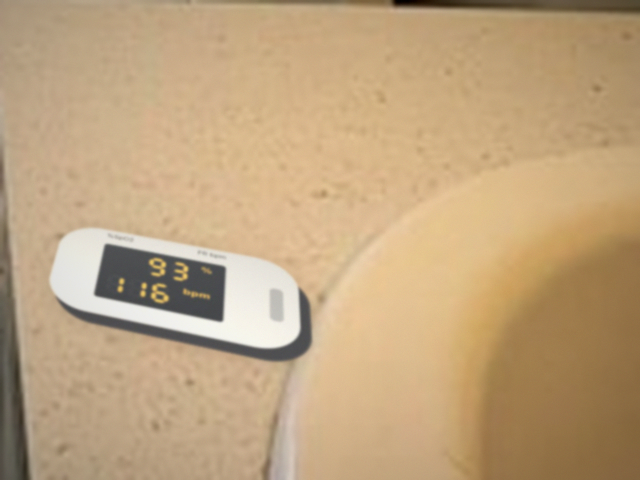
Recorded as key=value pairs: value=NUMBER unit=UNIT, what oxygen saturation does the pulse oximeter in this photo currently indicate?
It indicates value=93 unit=%
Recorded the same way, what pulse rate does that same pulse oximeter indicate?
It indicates value=116 unit=bpm
